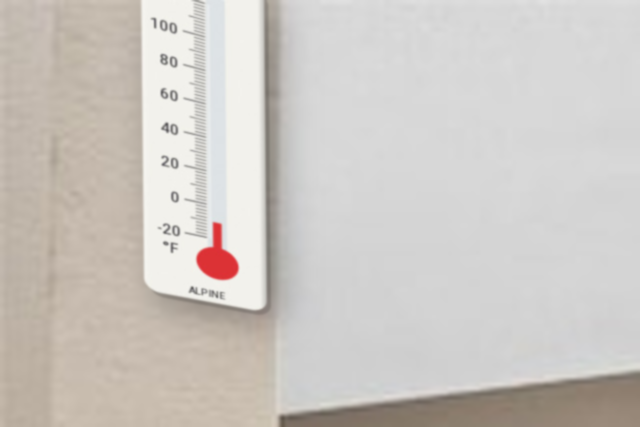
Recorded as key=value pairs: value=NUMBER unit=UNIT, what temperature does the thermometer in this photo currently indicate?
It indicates value=-10 unit=°F
